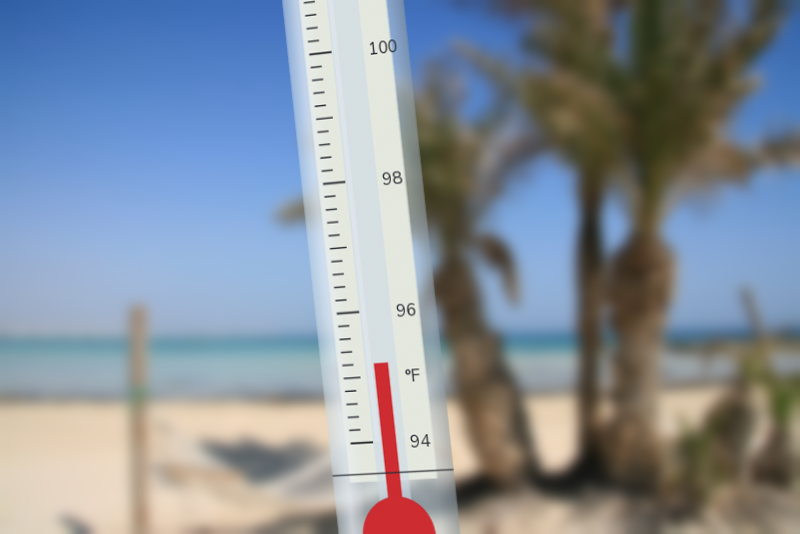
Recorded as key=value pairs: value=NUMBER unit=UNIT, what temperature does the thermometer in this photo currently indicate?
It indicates value=95.2 unit=°F
